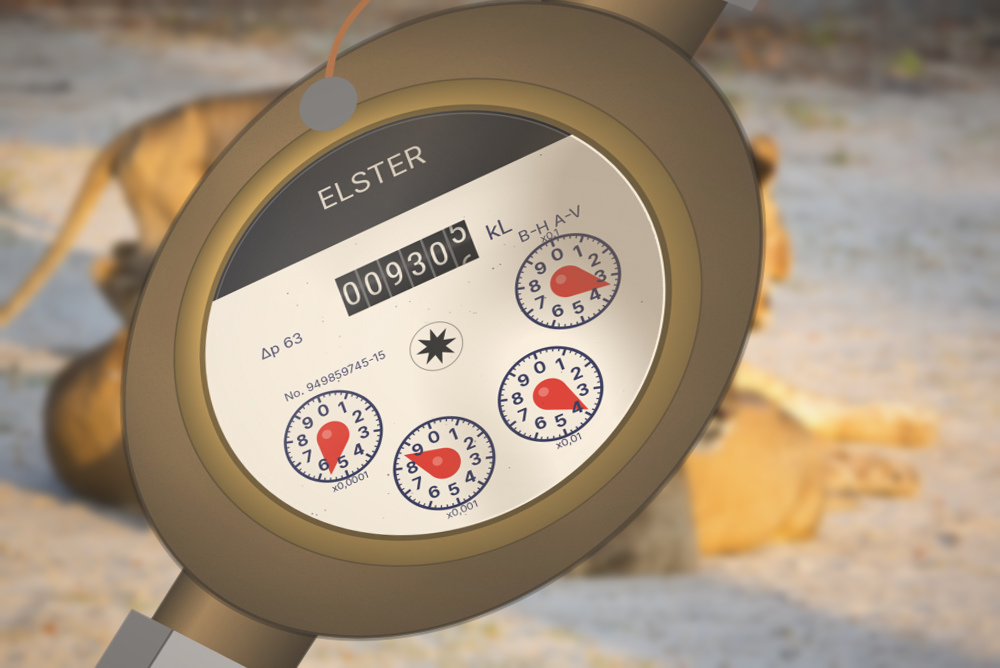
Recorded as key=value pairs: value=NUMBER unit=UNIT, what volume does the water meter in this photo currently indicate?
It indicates value=9305.3385 unit=kL
